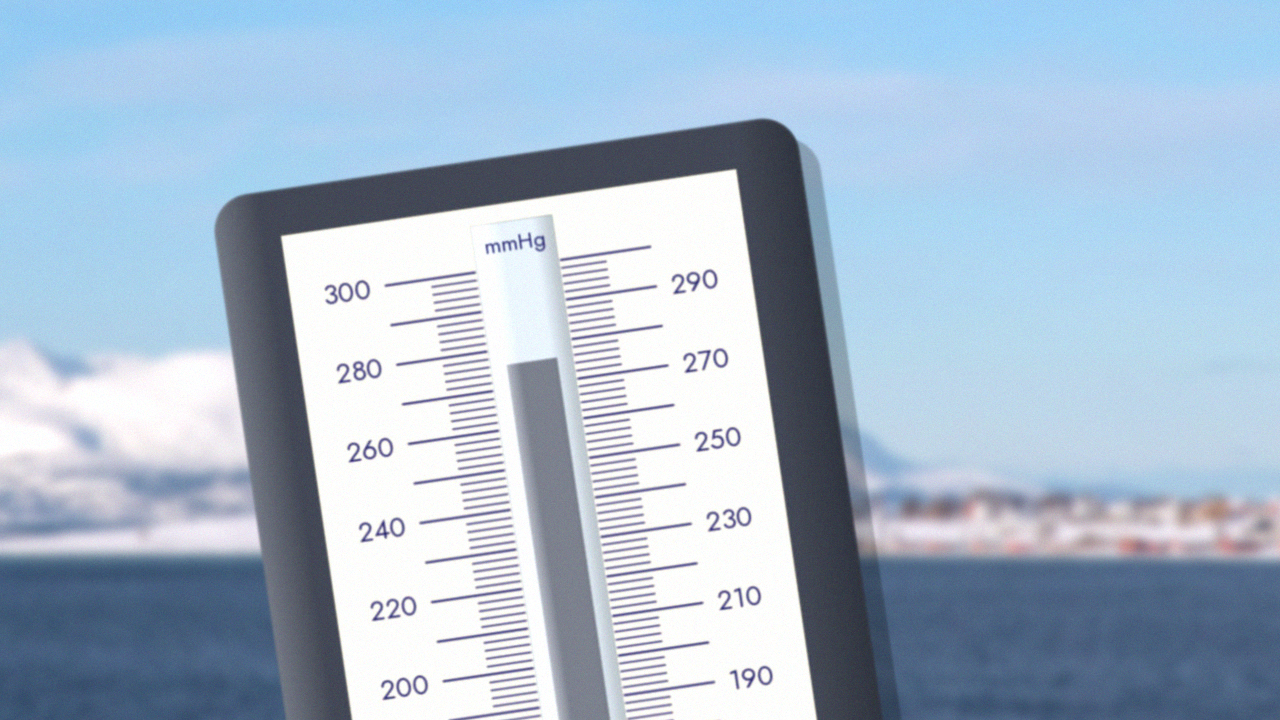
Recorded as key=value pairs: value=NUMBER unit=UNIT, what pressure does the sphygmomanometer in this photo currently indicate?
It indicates value=276 unit=mmHg
